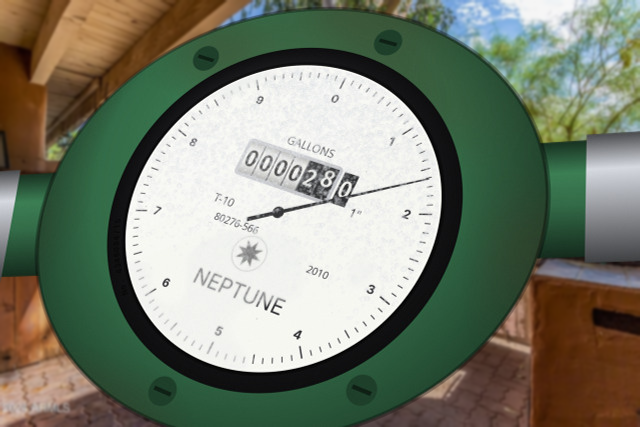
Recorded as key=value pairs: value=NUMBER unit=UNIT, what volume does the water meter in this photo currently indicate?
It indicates value=281.6 unit=gal
